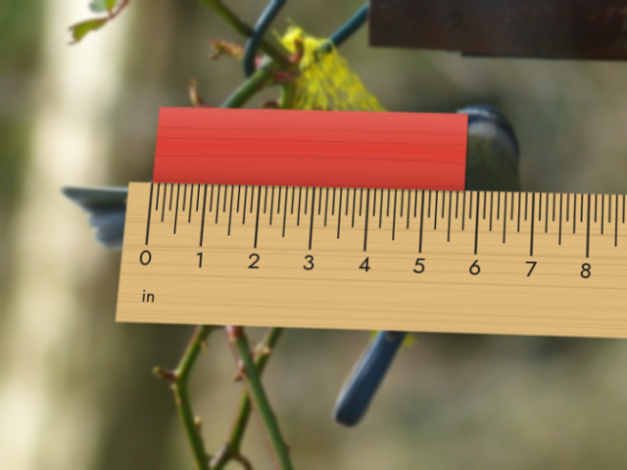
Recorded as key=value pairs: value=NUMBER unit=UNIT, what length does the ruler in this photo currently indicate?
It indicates value=5.75 unit=in
